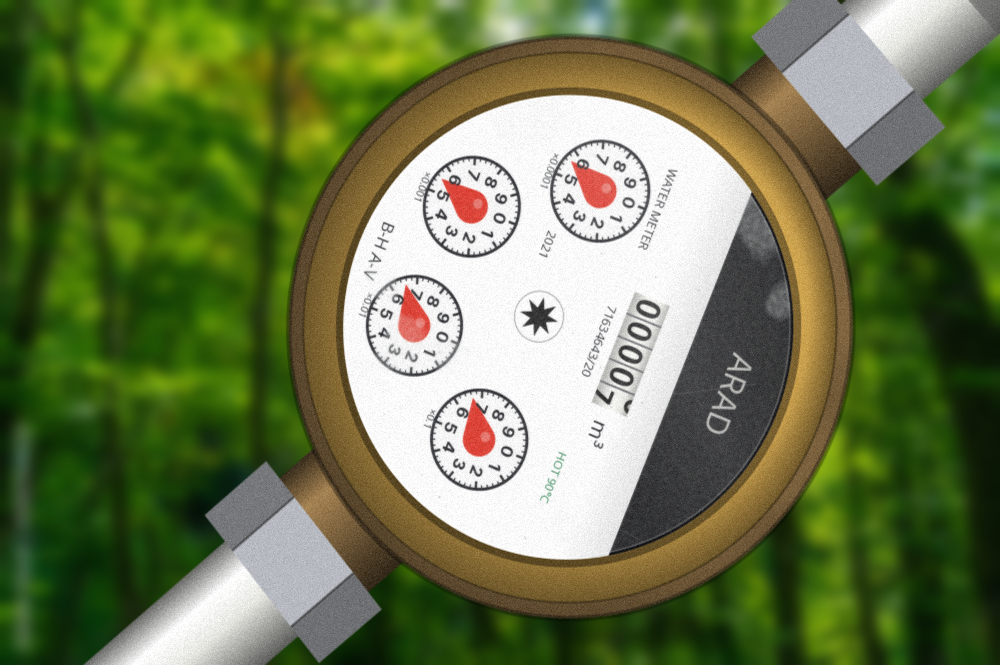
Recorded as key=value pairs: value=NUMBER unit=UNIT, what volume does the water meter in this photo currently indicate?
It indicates value=6.6655 unit=m³
